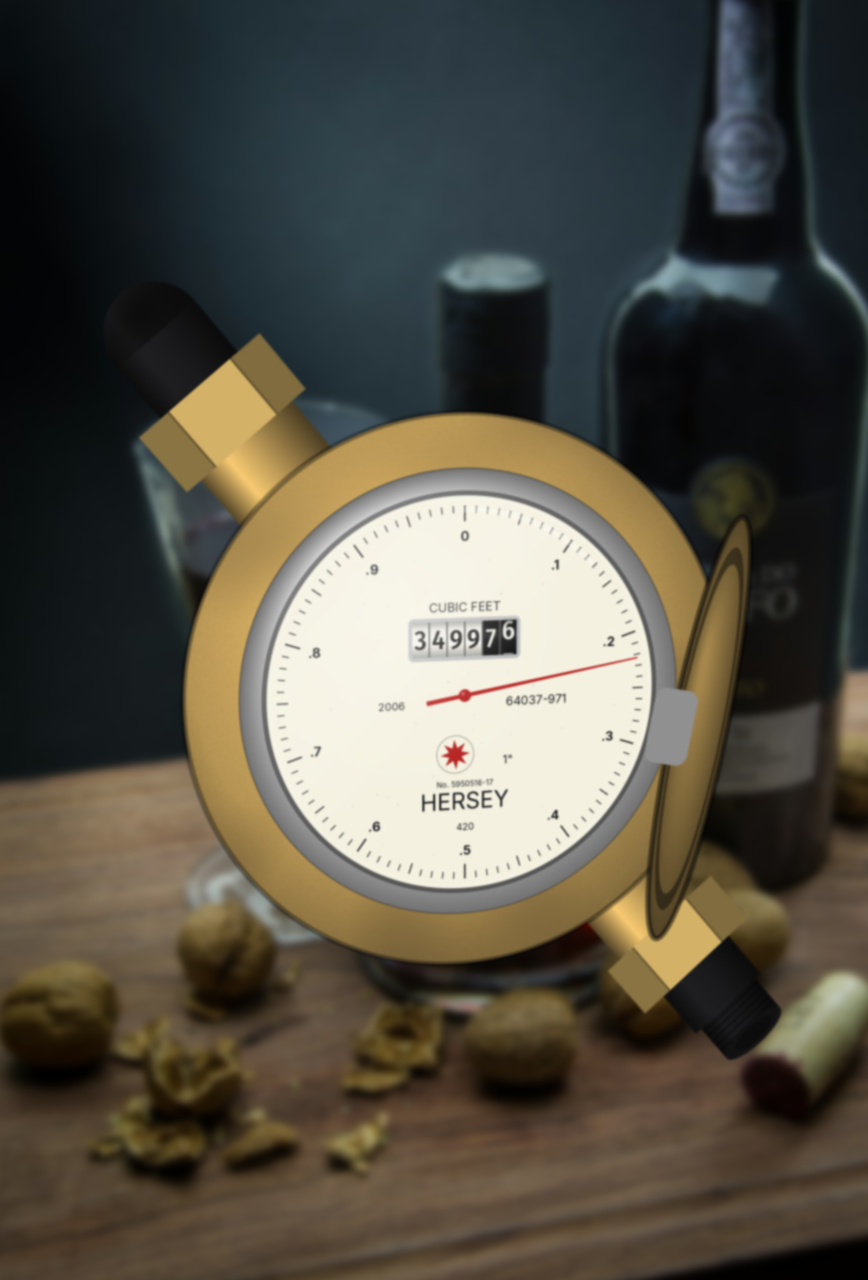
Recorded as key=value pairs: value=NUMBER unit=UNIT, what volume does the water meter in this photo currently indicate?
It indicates value=349976.22 unit=ft³
